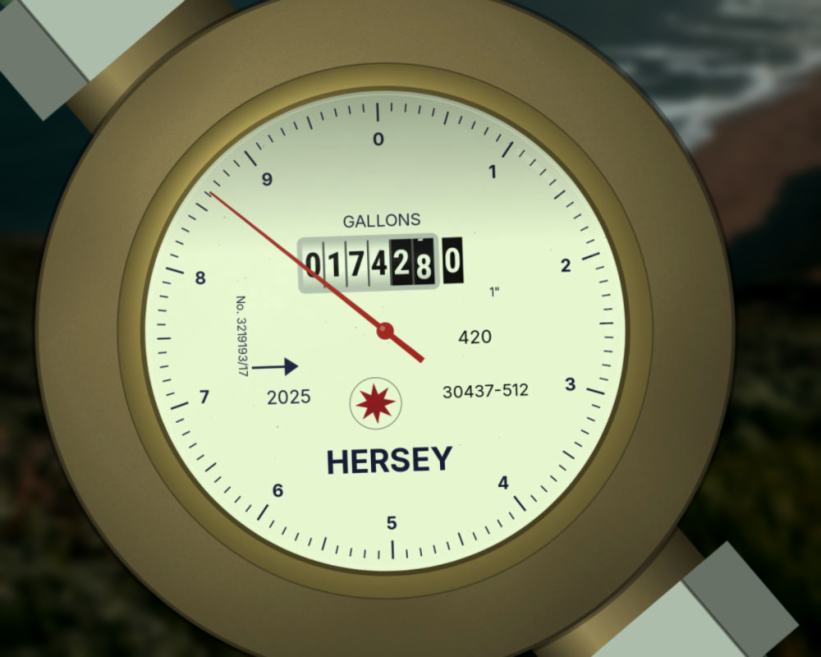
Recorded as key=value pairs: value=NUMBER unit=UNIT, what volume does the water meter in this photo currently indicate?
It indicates value=174278.6 unit=gal
